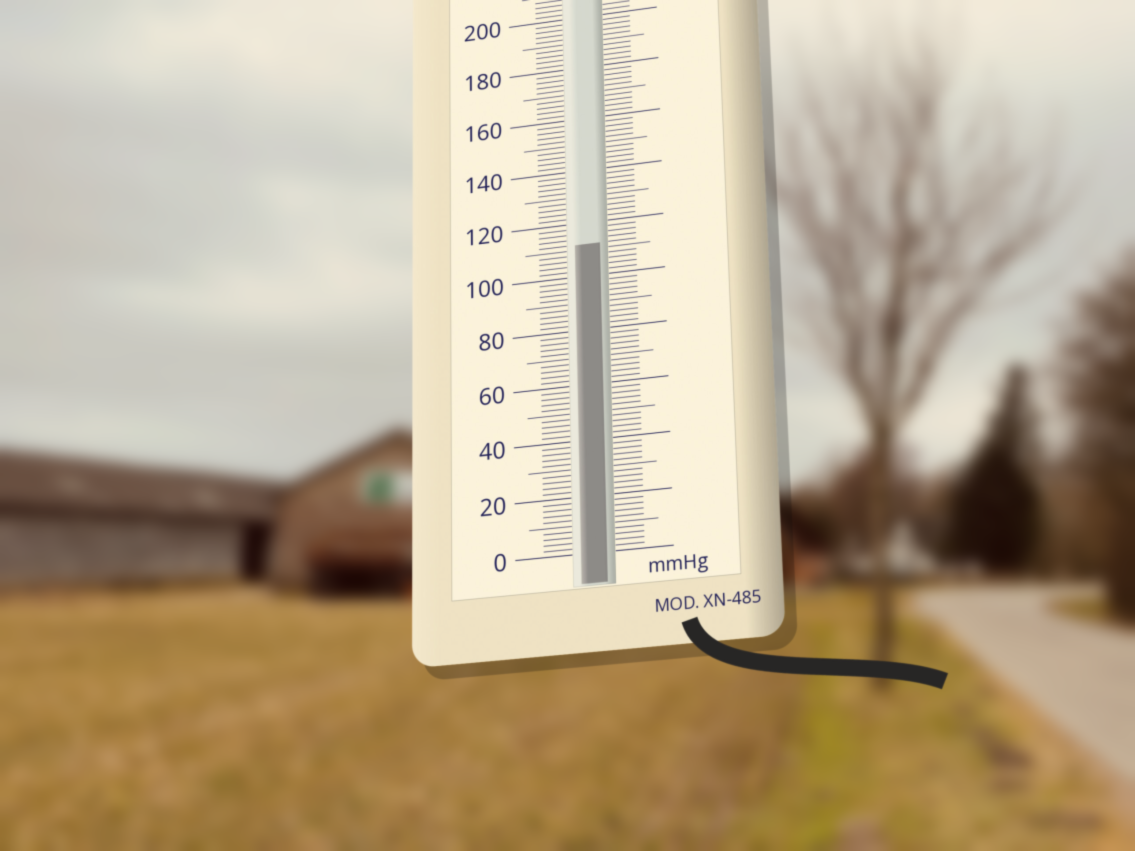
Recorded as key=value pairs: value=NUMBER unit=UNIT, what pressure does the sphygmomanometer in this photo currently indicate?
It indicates value=112 unit=mmHg
